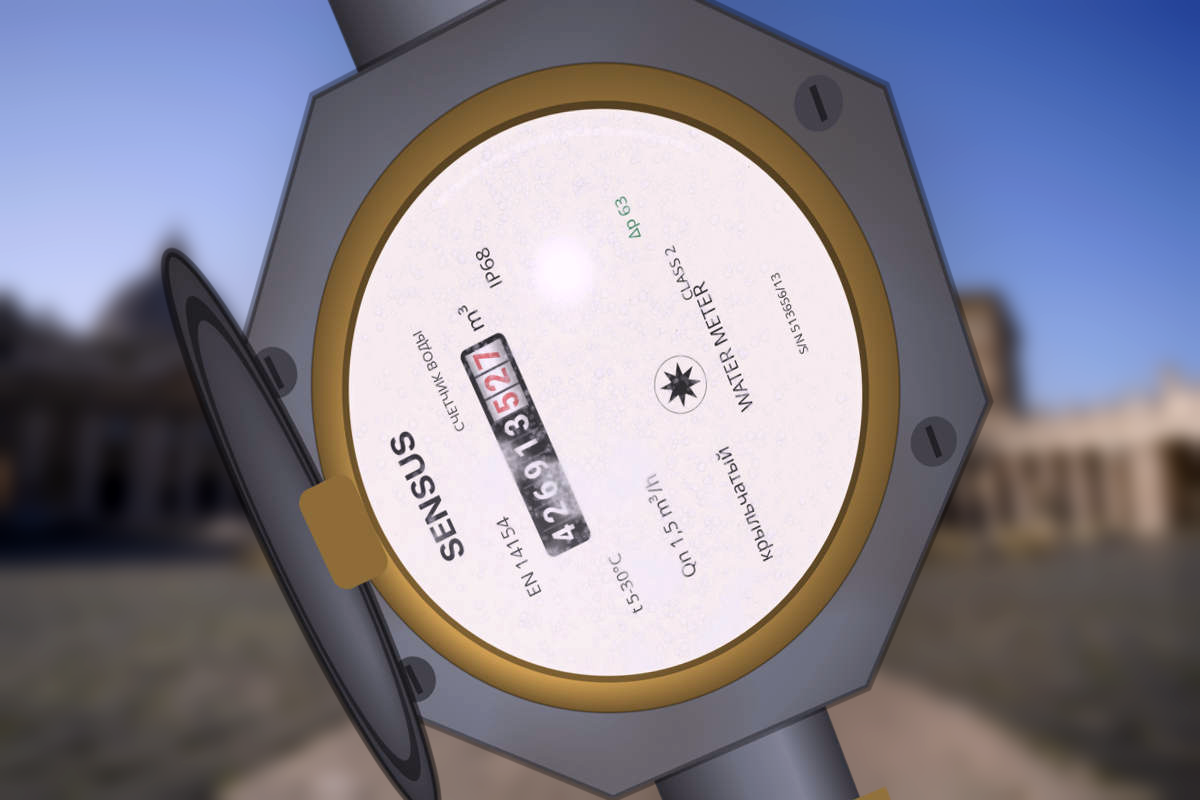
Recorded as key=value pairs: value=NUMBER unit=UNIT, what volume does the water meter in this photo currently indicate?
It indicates value=426913.527 unit=m³
